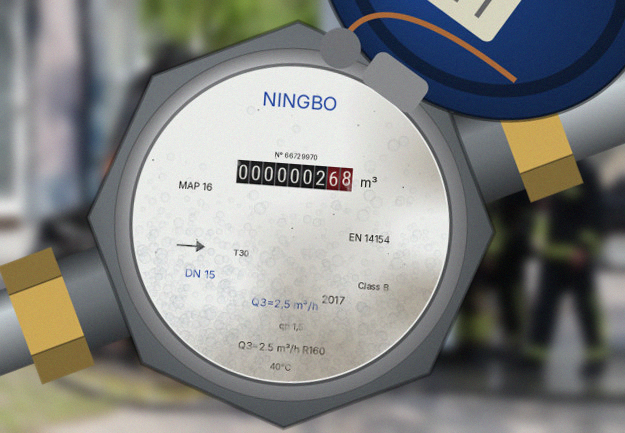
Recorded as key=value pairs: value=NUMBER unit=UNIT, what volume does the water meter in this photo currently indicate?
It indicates value=2.68 unit=m³
